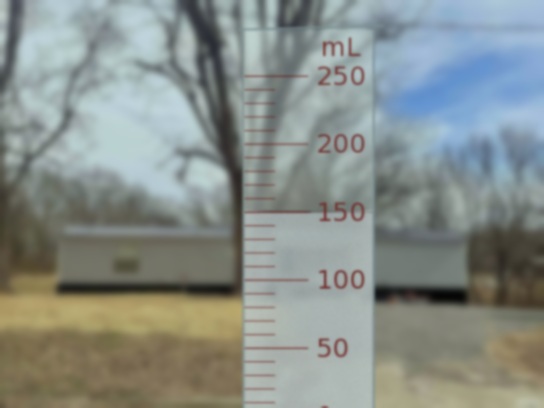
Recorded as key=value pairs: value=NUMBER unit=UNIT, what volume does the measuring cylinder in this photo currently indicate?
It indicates value=150 unit=mL
